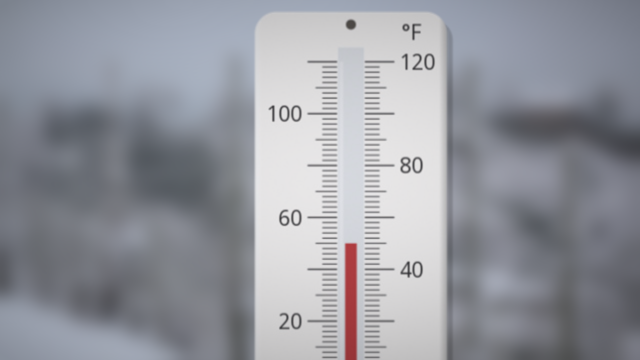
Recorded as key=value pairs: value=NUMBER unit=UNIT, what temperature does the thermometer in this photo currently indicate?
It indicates value=50 unit=°F
